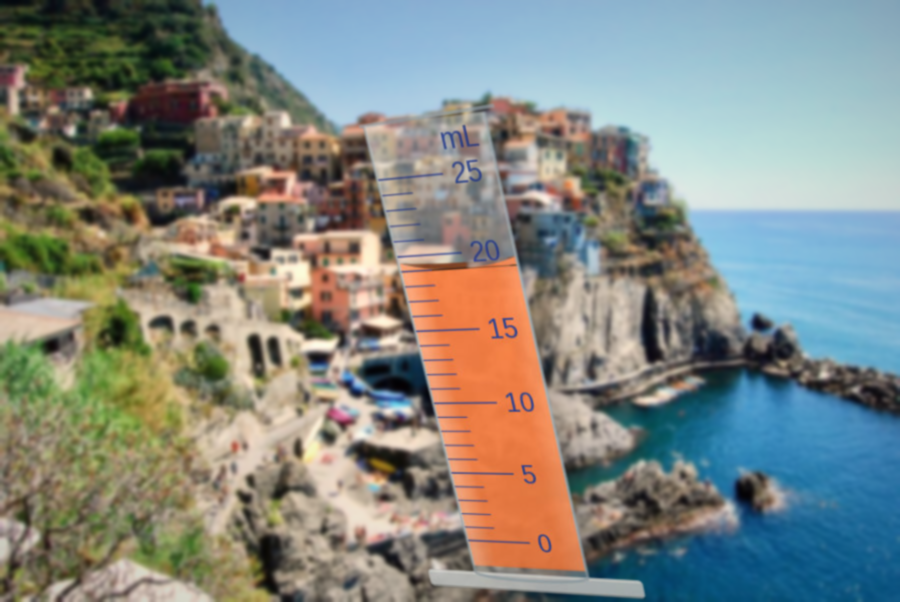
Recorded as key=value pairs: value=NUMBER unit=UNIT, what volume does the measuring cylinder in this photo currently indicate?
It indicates value=19 unit=mL
